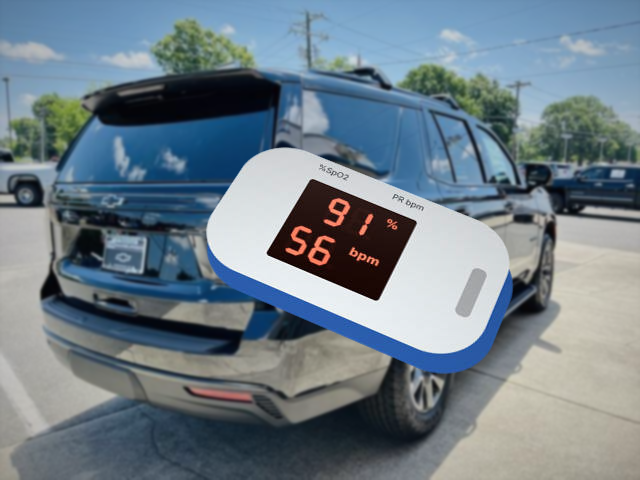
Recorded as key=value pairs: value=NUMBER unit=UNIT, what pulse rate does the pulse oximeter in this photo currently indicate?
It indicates value=56 unit=bpm
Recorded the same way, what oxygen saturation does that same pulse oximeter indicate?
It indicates value=91 unit=%
